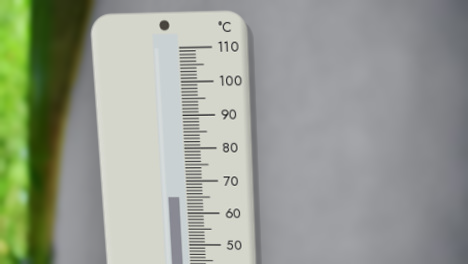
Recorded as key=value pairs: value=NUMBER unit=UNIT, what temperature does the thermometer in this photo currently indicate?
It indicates value=65 unit=°C
